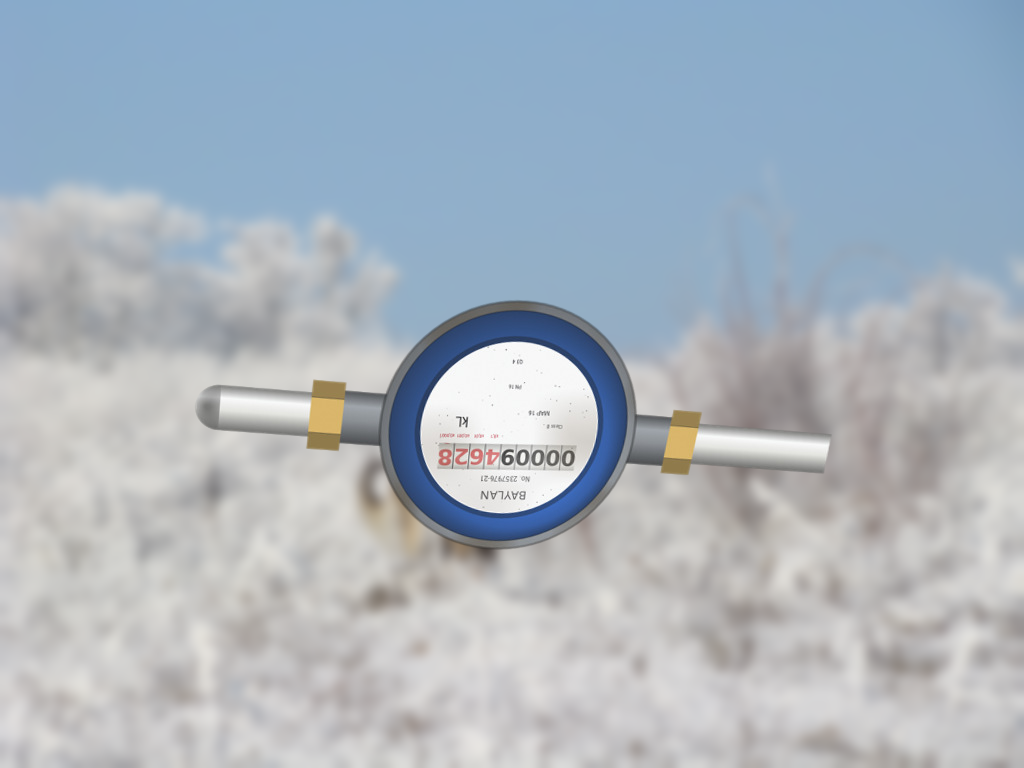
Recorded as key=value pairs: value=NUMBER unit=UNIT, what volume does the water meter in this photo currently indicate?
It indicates value=9.4628 unit=kL
